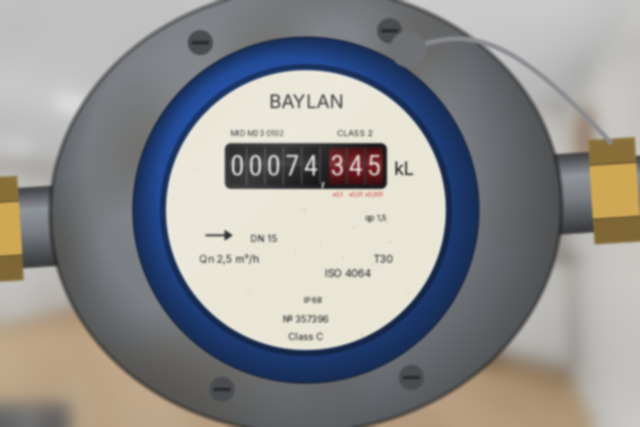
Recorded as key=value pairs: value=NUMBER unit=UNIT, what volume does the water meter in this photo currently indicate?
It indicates value=74.345 unit=kL
